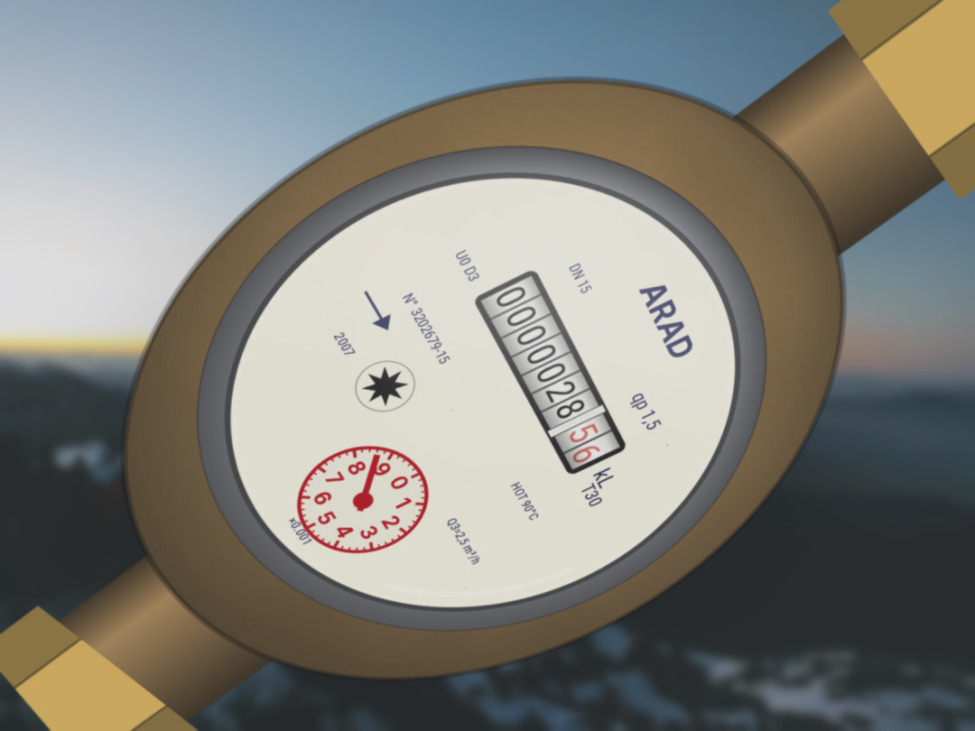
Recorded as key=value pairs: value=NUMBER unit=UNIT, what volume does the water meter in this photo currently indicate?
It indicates value=28.558 unit=kL
